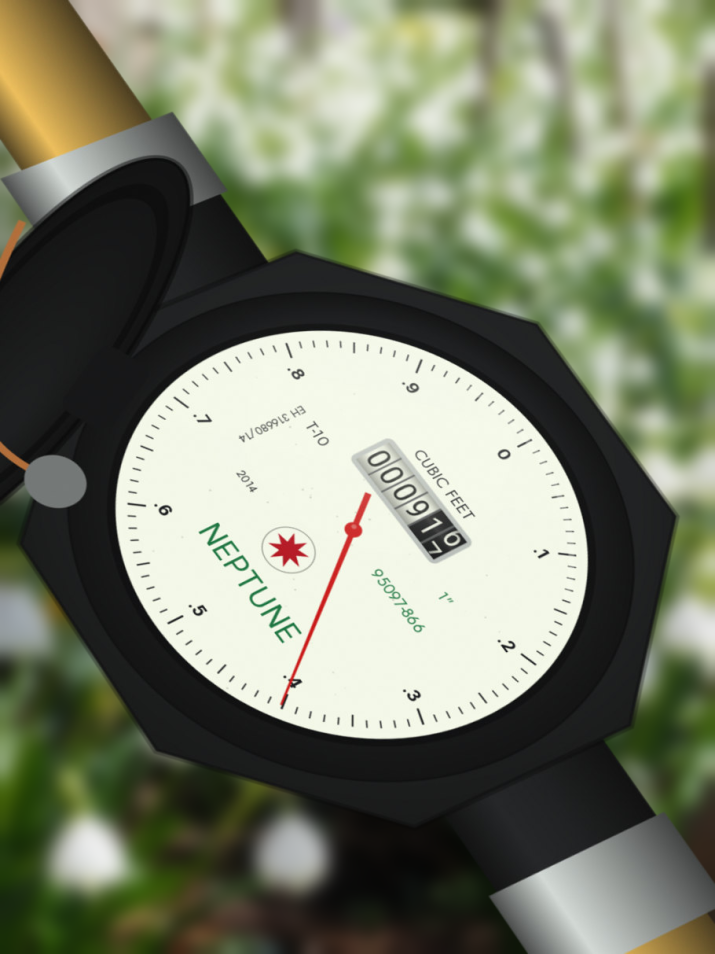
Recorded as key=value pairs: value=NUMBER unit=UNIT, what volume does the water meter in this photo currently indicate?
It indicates value=916.40 unit=ft³
